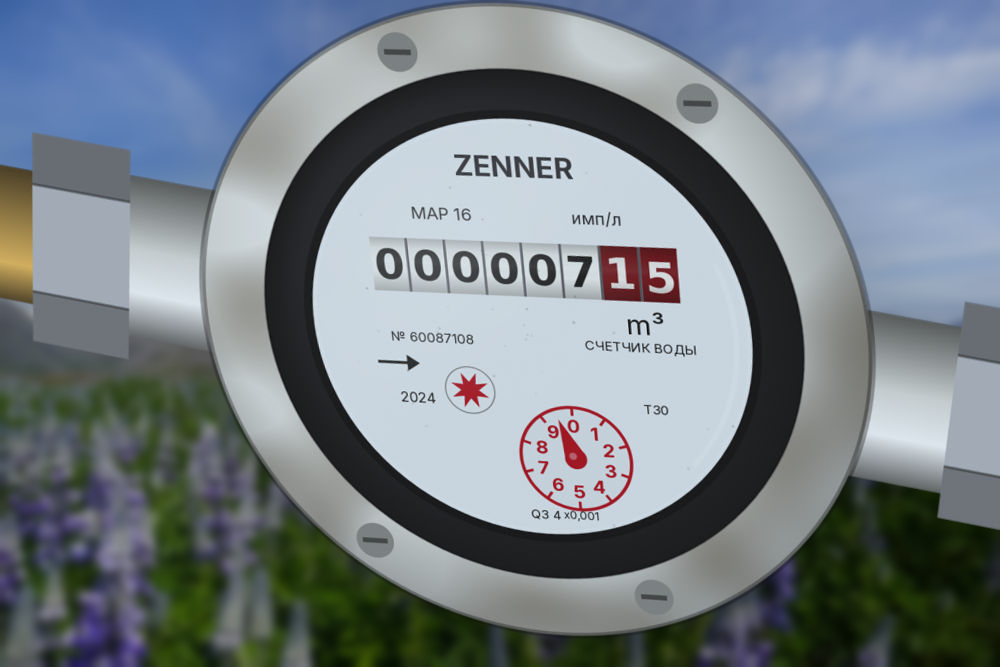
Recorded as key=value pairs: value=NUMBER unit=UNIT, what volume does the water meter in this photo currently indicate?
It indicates value=7.149 unit=m³
